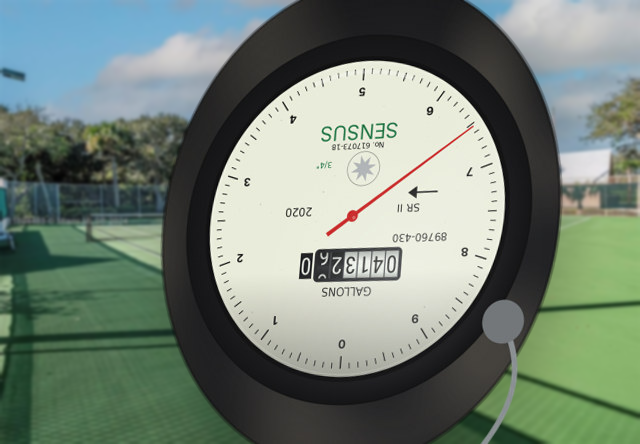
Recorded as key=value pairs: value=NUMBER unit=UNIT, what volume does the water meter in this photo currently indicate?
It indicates value=413256.5 unit=gal
